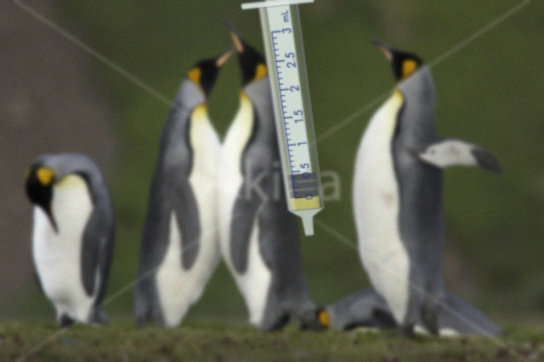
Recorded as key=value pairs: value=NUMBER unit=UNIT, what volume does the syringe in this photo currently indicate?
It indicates value=0 unit=mL
